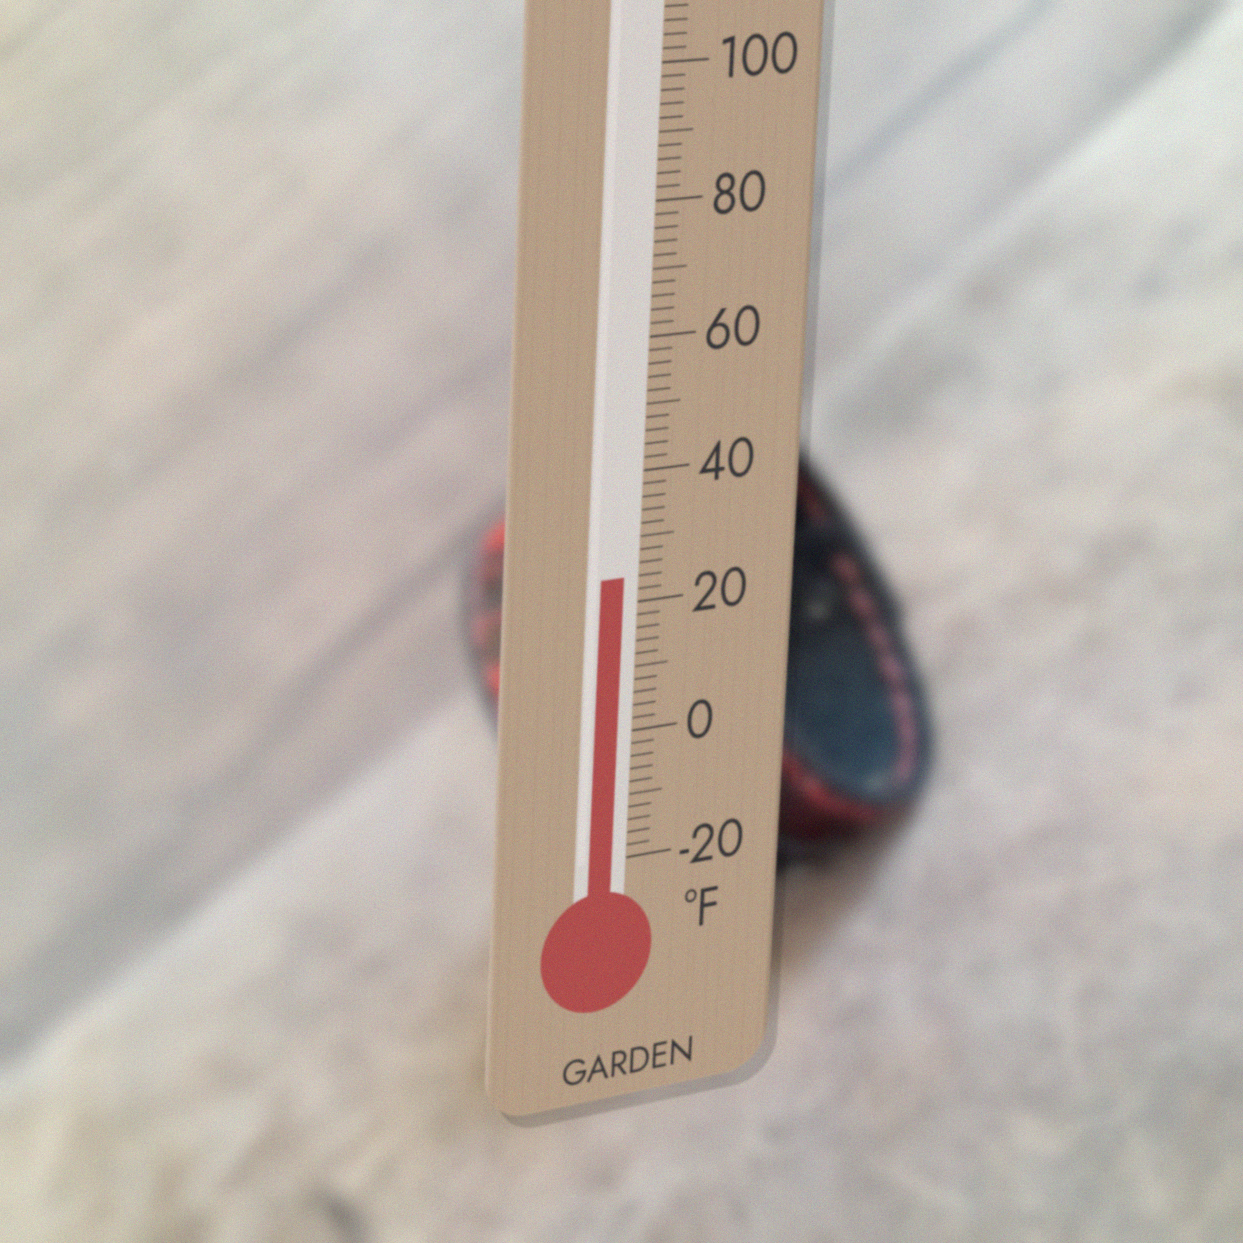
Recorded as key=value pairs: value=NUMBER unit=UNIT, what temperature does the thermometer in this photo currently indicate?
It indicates value=24 unit=°F
